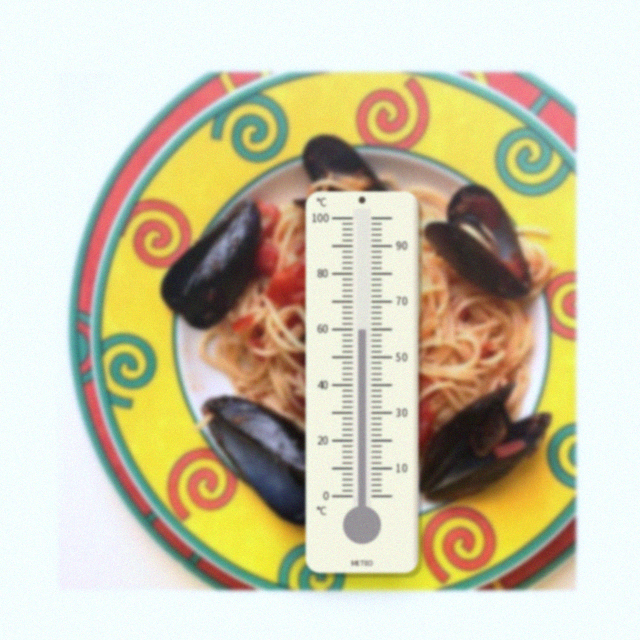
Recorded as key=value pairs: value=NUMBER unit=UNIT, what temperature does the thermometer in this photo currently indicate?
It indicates value=60 unit=°C
